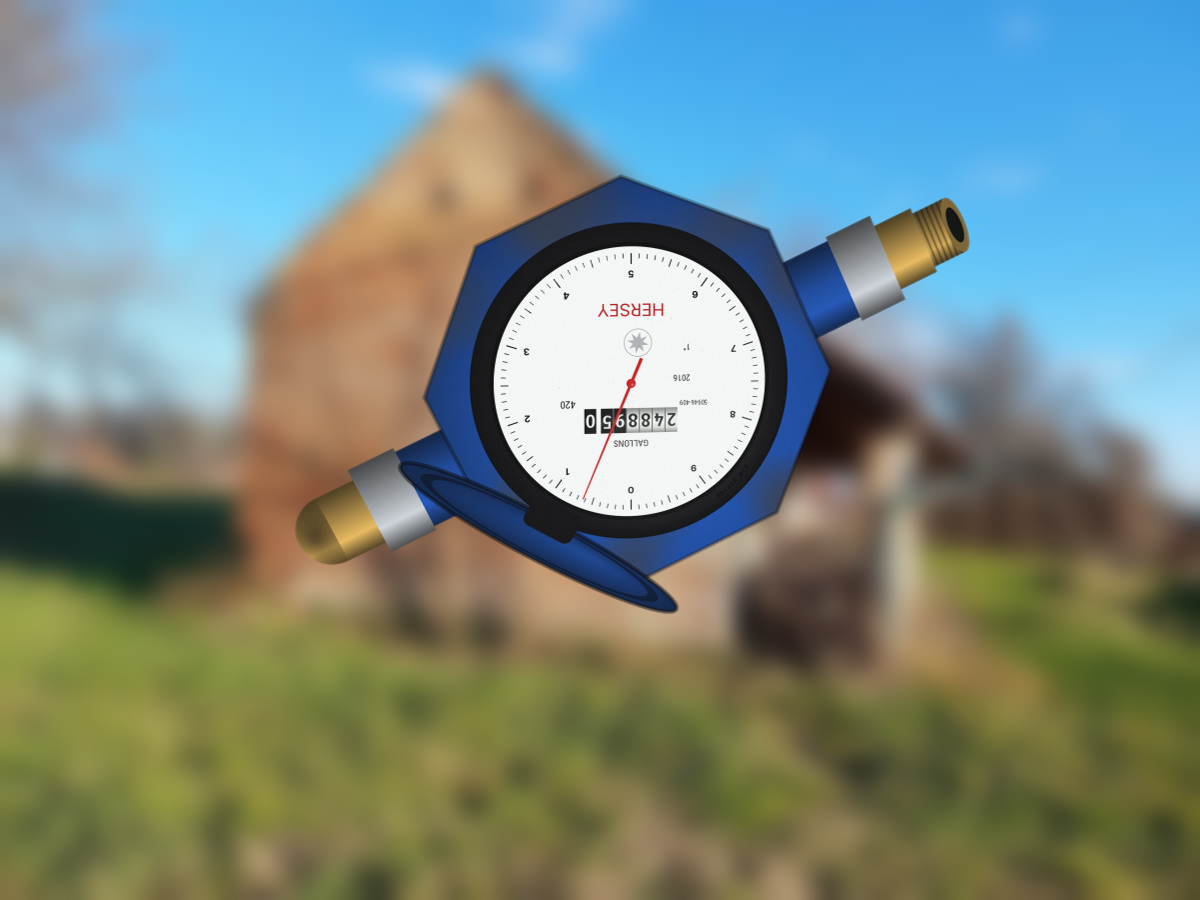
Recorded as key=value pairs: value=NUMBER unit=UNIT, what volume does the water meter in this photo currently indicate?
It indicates value=2488950.6 unit=gal
